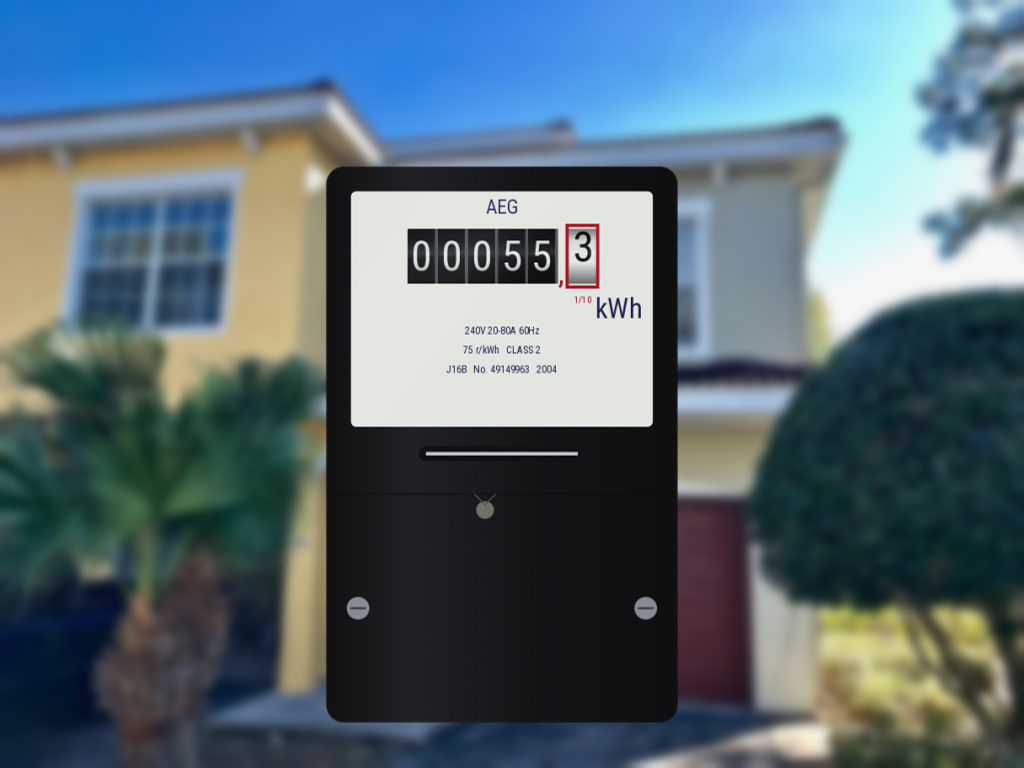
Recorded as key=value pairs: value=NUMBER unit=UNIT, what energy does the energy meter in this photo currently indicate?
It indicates value=55.3 unit=kWh
